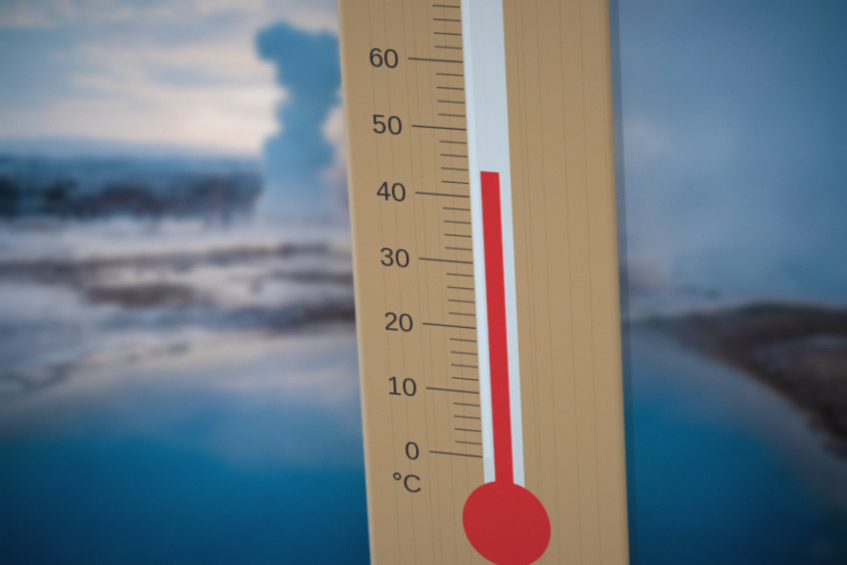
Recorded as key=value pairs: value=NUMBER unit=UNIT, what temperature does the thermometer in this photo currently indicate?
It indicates value=44 unit=°C
